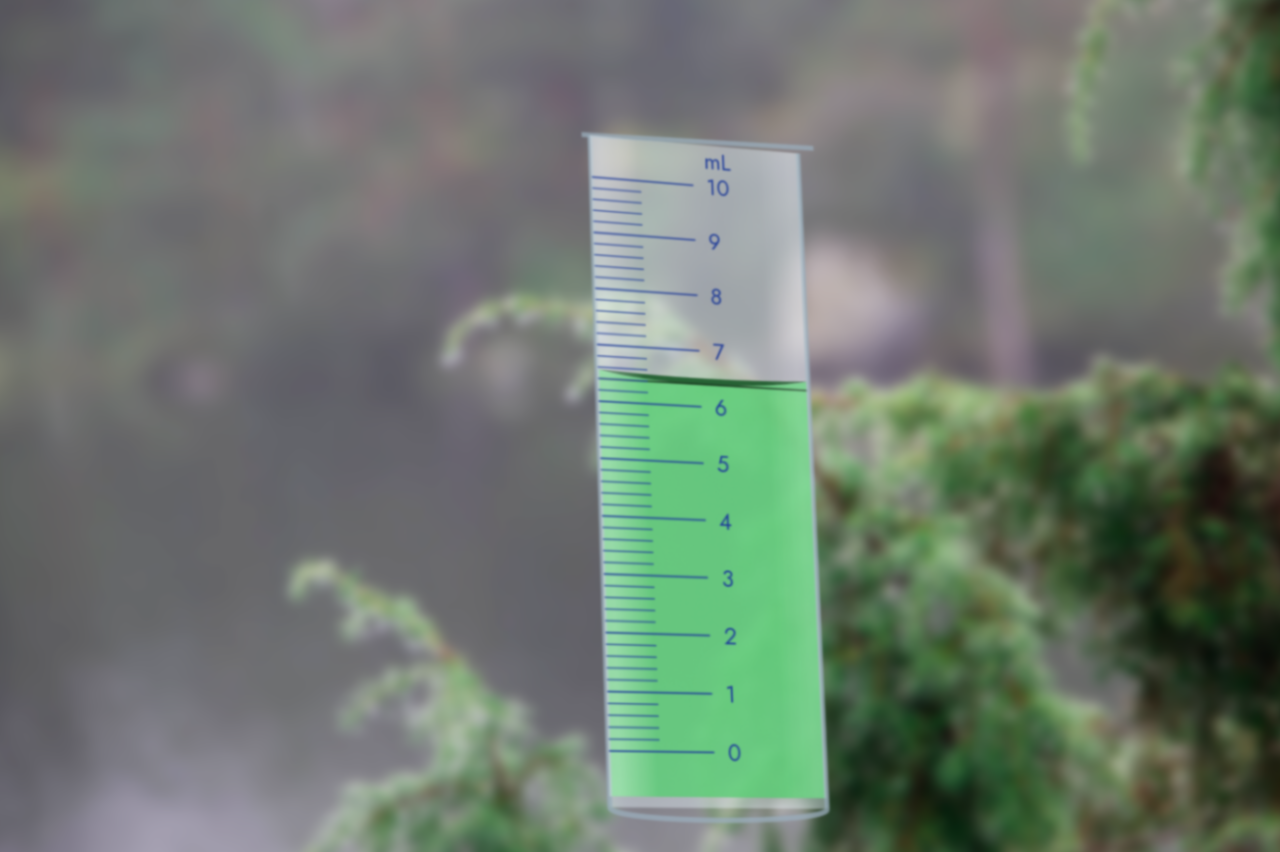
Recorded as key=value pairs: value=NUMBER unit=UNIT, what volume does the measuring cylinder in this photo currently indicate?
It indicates value=6.4 unit=mL
